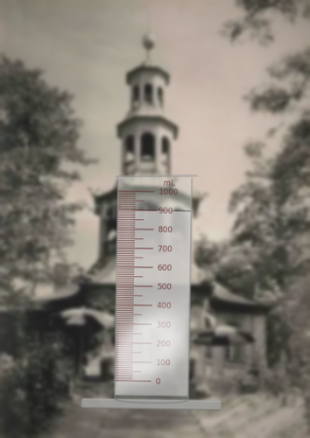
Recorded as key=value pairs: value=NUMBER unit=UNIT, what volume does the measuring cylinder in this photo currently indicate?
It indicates value=900 unit=mL
